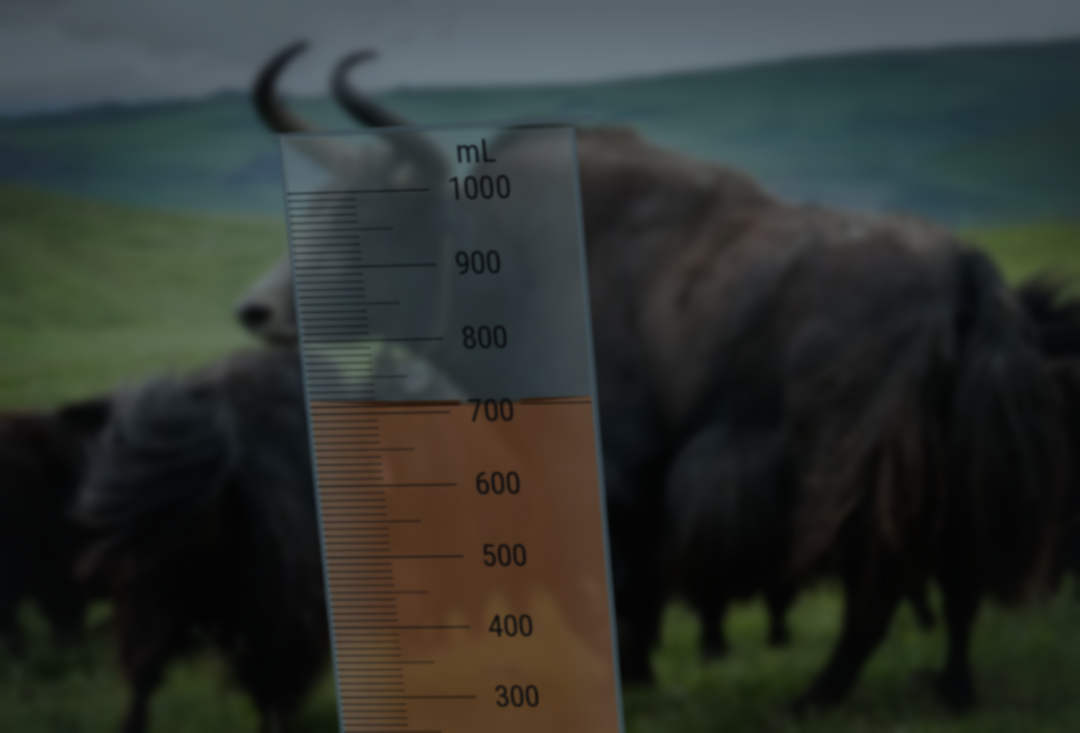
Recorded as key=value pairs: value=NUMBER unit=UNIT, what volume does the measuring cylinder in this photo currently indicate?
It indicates value=710 unit=mL
